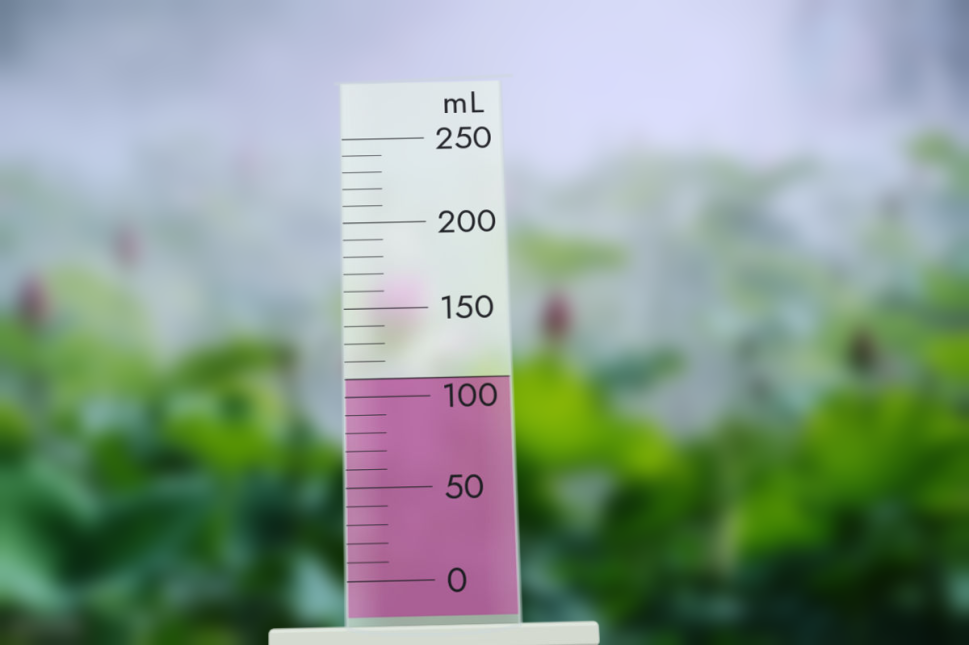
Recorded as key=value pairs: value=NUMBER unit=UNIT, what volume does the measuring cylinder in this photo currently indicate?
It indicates value=110 unit=mL
